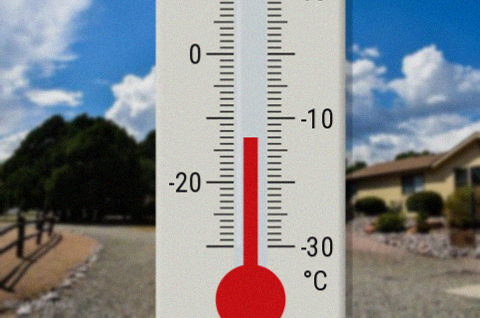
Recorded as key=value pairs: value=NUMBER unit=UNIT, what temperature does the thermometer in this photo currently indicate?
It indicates value=-13 unit=°C
